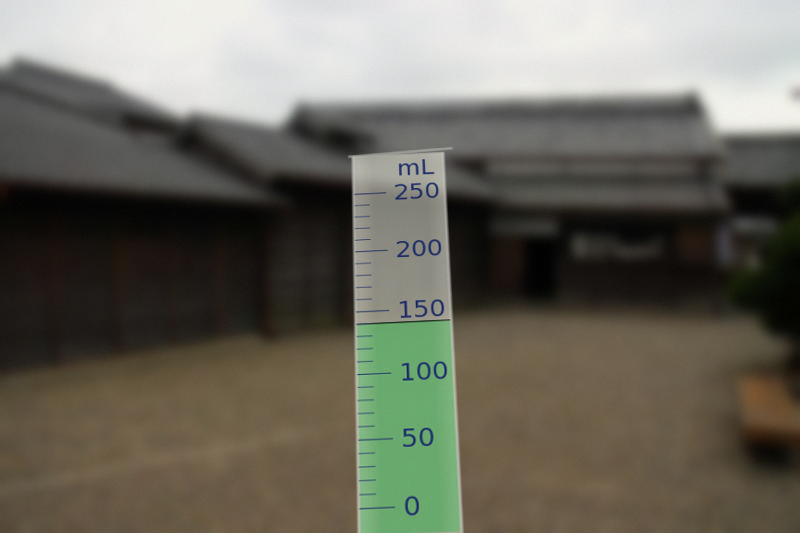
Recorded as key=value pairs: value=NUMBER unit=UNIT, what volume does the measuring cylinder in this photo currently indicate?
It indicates value=140 unit=mL
